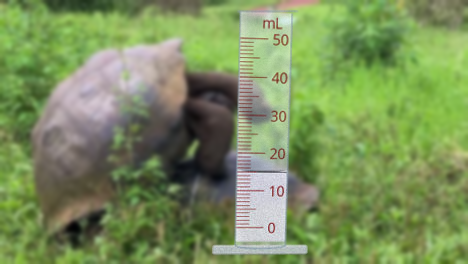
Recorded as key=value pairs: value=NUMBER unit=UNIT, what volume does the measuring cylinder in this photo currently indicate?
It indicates value=15 unit=mL
